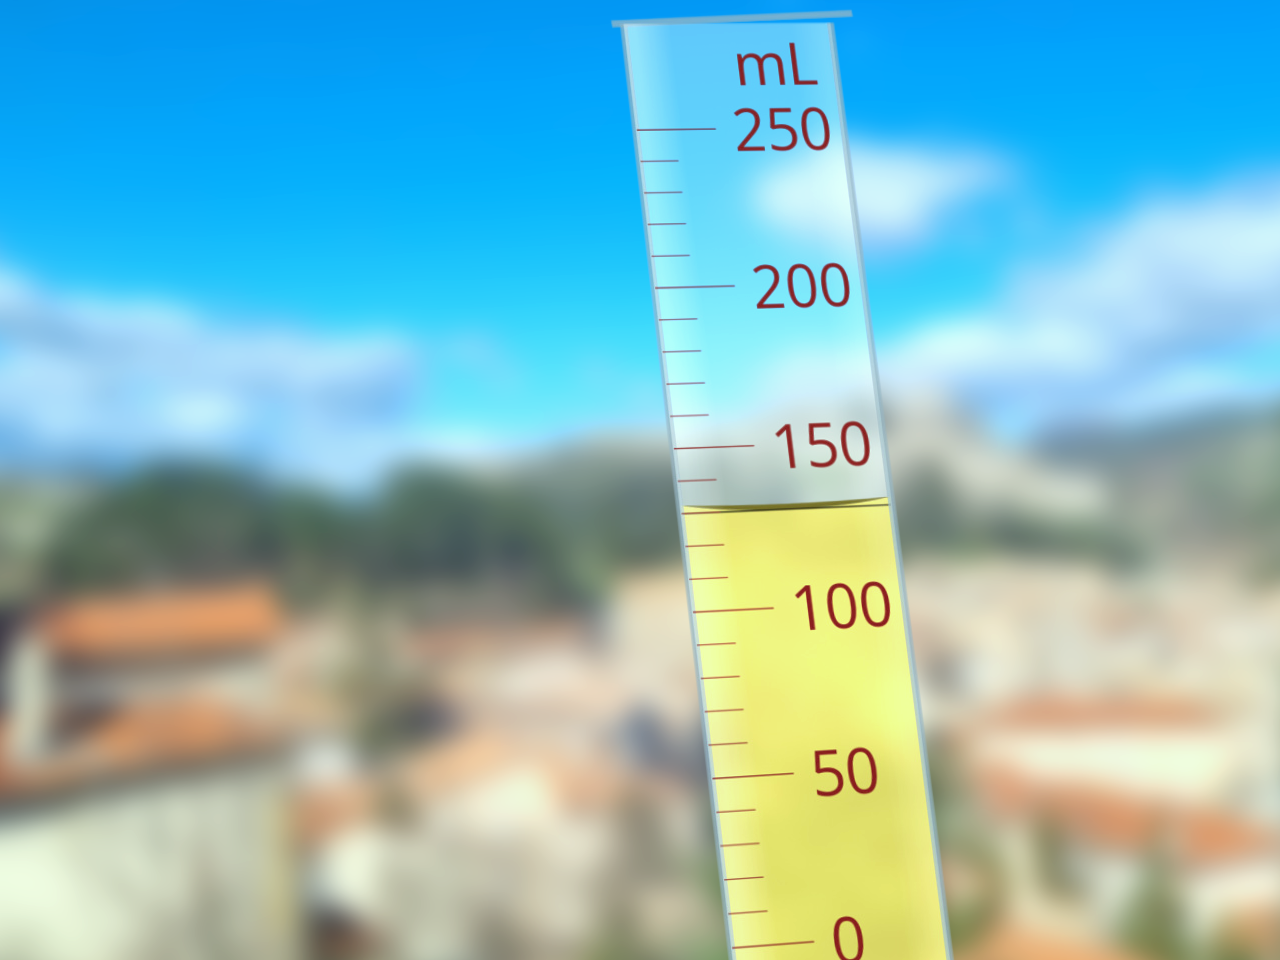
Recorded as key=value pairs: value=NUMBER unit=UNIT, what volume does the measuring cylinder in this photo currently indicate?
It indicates value=130 unit=mL
